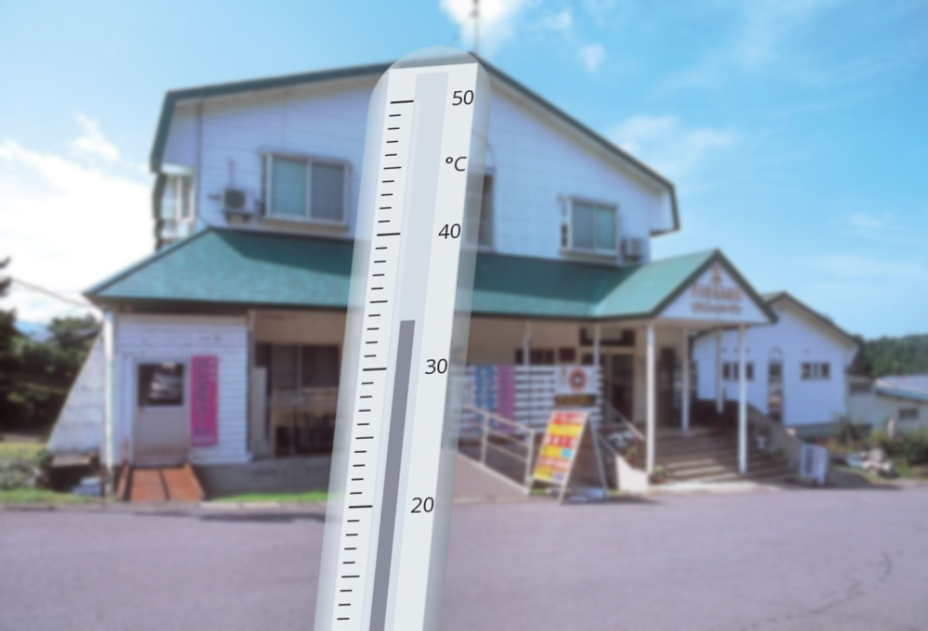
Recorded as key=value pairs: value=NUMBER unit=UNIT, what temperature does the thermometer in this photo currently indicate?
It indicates value=33.5 unit=°C
